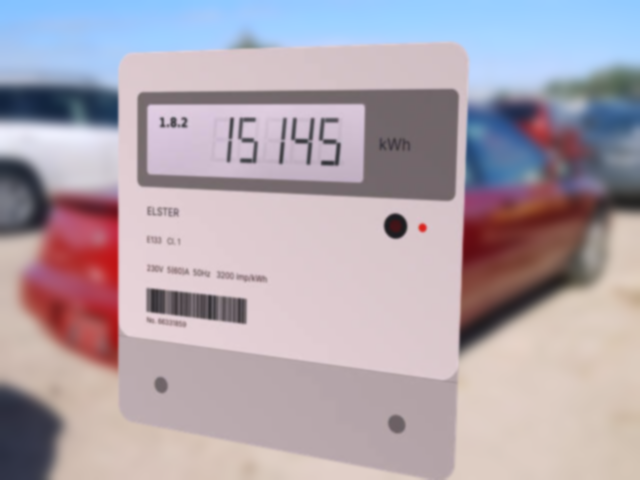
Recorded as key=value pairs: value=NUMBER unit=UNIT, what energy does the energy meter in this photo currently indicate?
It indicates value=15145 unit=kWh
